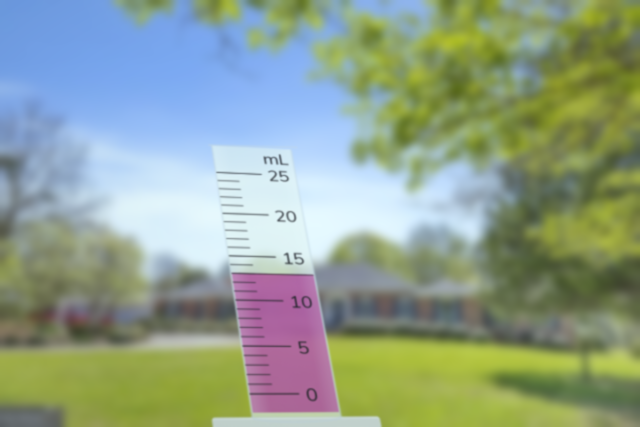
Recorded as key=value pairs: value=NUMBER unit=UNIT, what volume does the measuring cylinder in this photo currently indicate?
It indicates value=13 unit=mL
